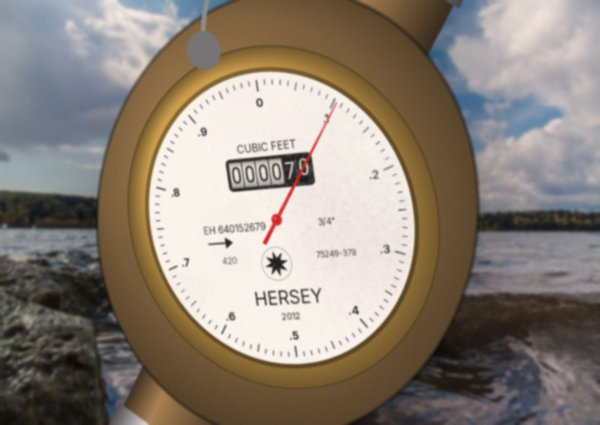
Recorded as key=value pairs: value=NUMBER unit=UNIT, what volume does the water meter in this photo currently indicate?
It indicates value=70.10 unit=ft³
